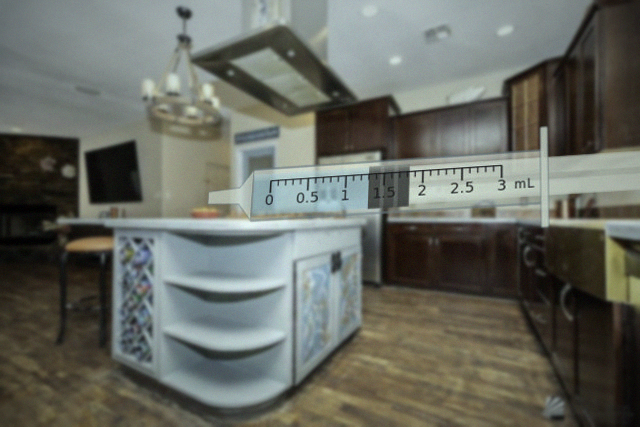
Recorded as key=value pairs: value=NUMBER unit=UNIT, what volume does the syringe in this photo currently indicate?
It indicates value=1.3 unit=mL
